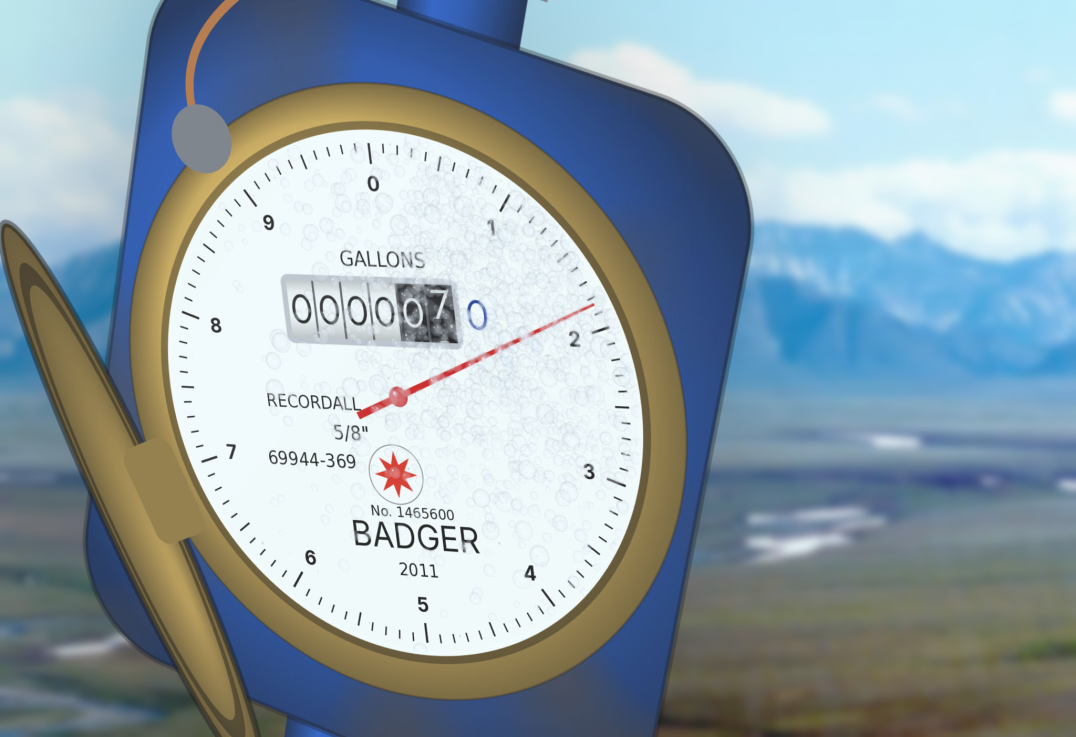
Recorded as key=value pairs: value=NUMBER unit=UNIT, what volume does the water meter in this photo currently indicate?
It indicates value=71.8 unit=gal
